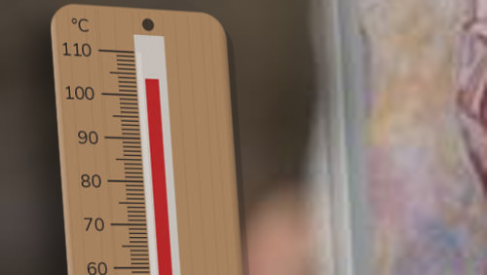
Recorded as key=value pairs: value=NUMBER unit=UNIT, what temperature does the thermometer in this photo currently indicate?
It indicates value=104 unit=°C
